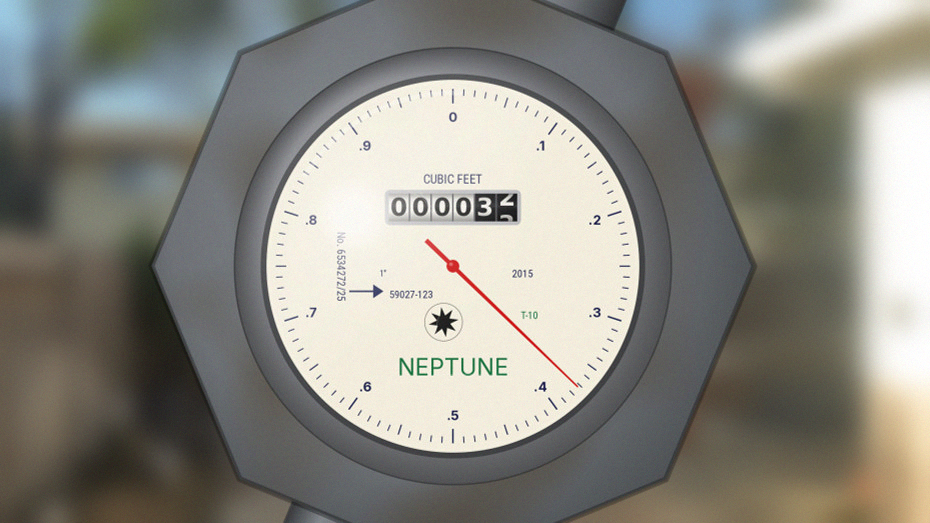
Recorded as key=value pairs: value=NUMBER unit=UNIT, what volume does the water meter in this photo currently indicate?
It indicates value=32.37 unit=ft³
